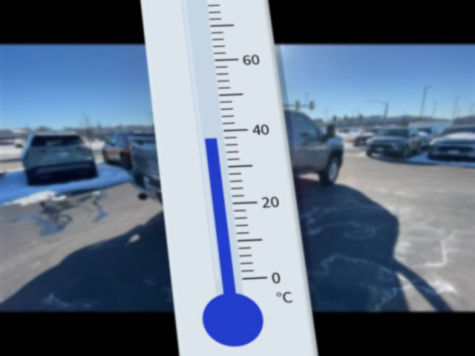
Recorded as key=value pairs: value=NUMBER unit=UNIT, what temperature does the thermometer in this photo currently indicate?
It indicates value=38 unit=°C
